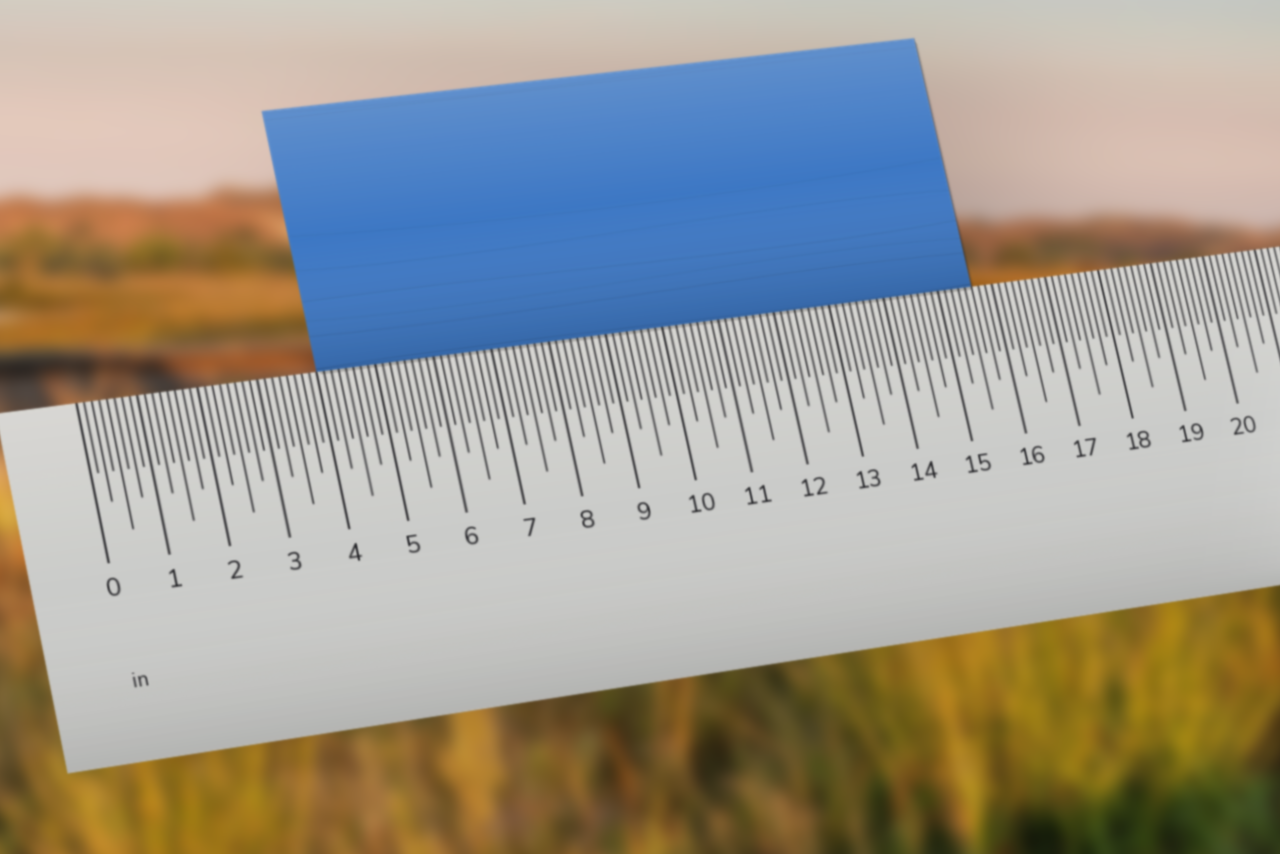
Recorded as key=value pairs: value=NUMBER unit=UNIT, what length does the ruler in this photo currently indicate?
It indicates value=11.625 unit=in
